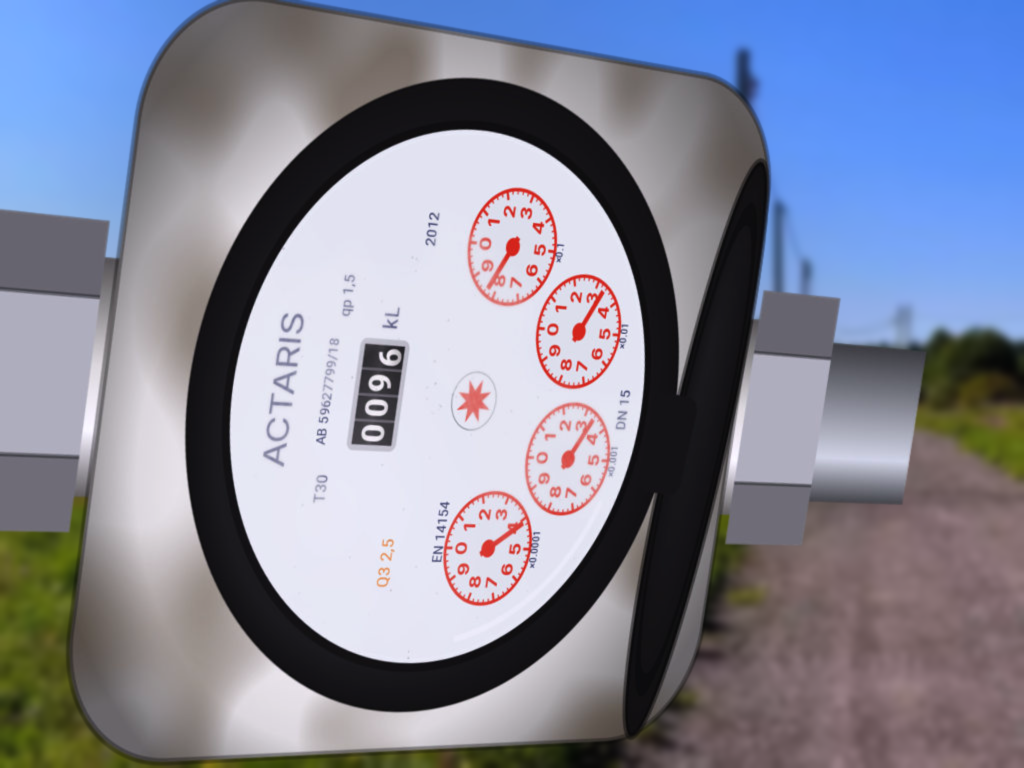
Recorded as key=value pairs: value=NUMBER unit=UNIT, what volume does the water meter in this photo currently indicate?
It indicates value=95.8334 unit=kL
